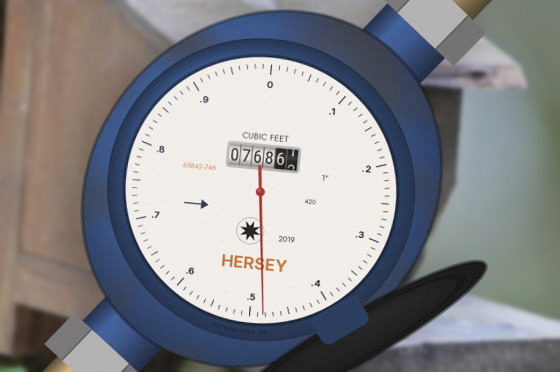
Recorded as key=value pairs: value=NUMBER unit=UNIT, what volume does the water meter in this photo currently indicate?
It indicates value=76861.48 unit=ft³
